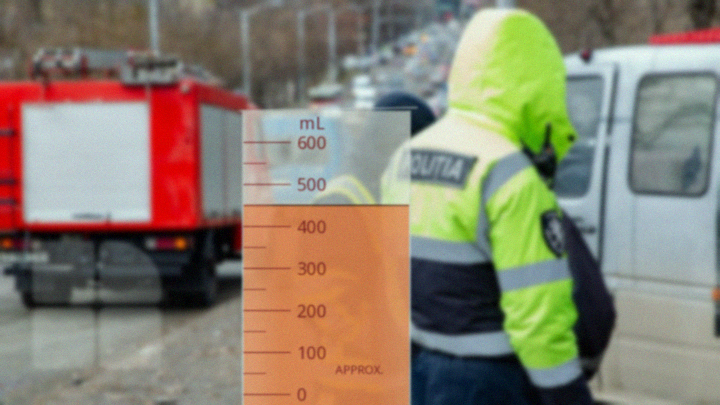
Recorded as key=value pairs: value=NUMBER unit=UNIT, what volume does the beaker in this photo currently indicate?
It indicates value=450 unit=mL
